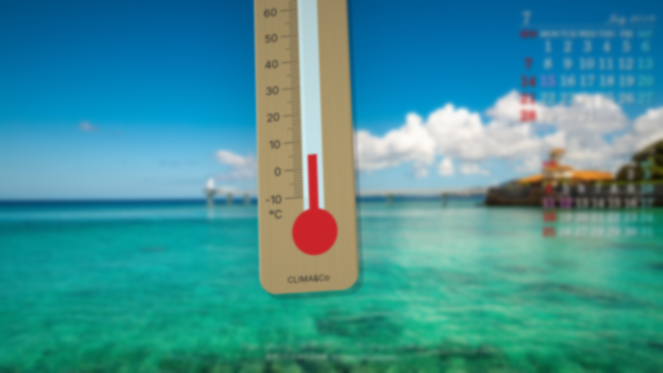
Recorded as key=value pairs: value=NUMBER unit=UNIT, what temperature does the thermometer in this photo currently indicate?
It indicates value=5 unit=°C
